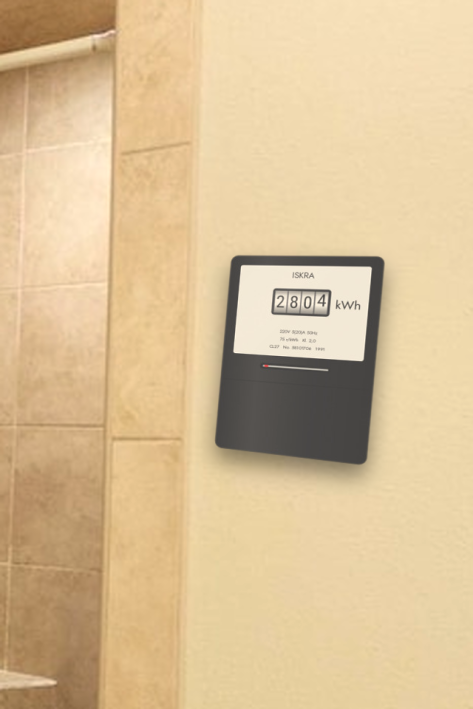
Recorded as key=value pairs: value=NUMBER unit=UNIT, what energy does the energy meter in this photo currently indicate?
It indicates value=2804 unit=kWh
